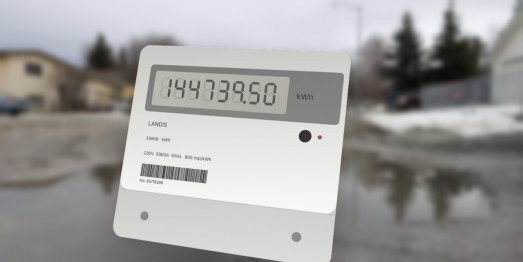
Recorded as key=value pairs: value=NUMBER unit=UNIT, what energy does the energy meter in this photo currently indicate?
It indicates value=144739.50 unit=kWh
